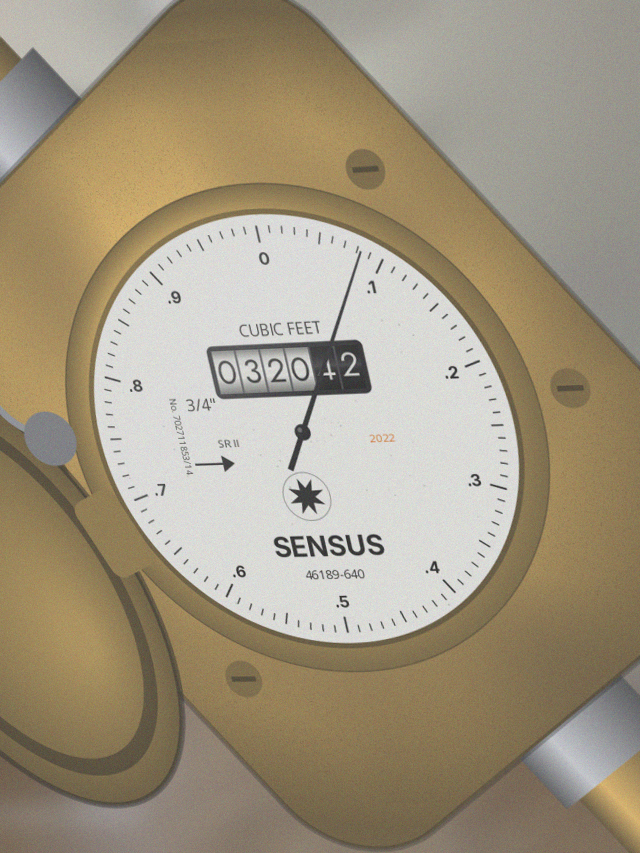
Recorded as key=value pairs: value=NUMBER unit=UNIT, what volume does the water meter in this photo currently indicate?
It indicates value=32042.08 unit=ft³
